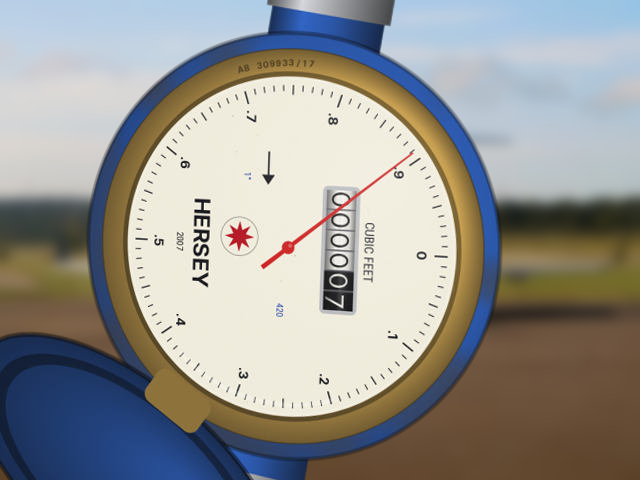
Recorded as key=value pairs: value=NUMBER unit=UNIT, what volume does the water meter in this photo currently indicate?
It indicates value=6.89 unit=ft³
